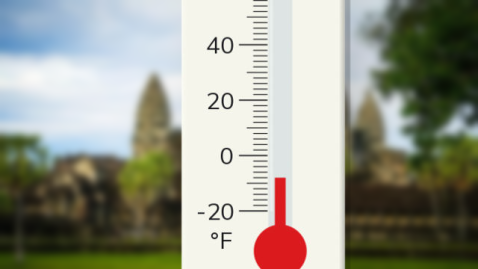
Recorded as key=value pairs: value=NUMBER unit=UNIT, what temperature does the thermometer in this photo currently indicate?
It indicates value=-8 unit=°F
